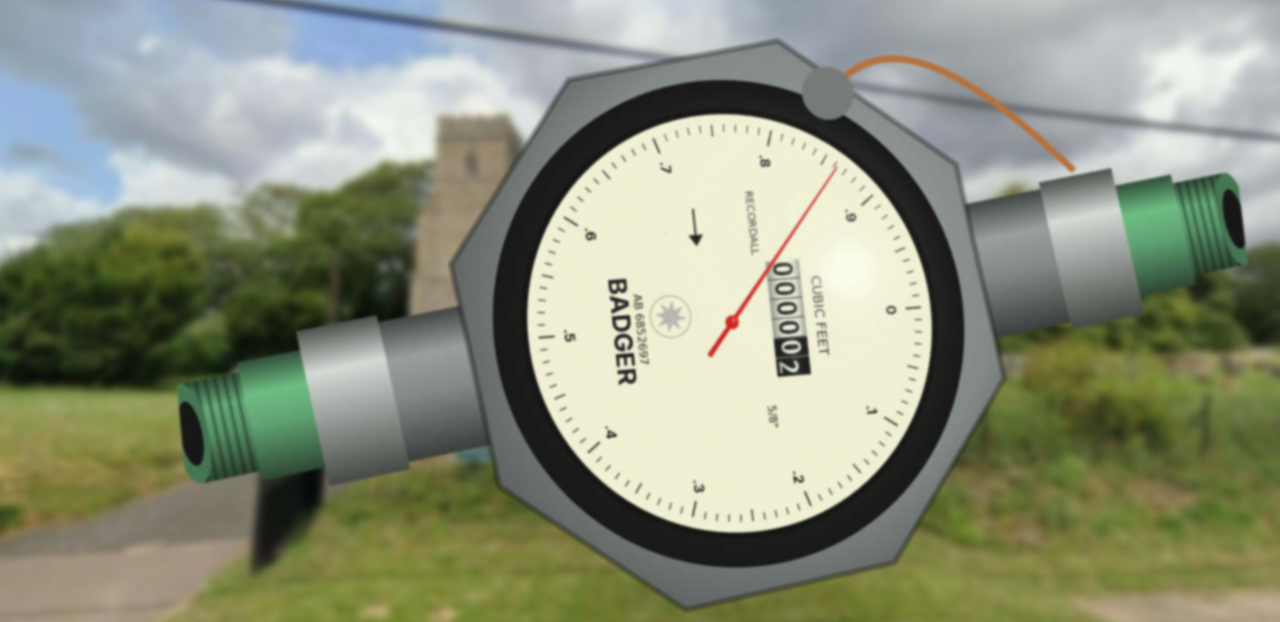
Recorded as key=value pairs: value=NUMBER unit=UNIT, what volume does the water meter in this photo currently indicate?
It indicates value=1.86 unit=ft³
